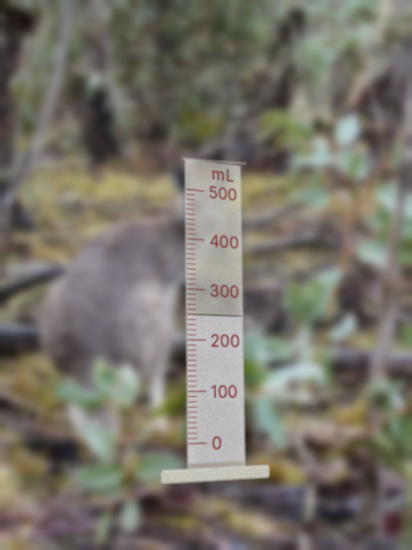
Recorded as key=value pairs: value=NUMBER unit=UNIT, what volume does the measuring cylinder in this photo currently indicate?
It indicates value=250 unit=mL
